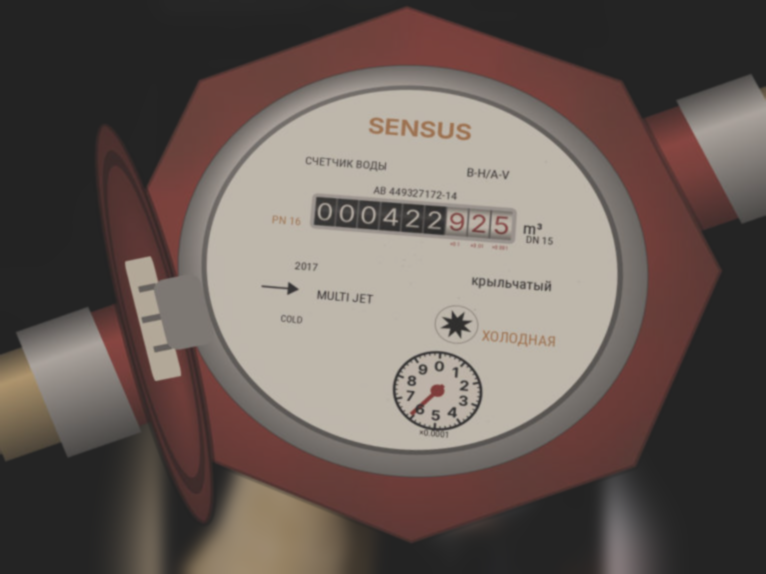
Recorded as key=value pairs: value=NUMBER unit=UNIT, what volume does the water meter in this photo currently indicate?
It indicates value=422.9256 unit=m³
